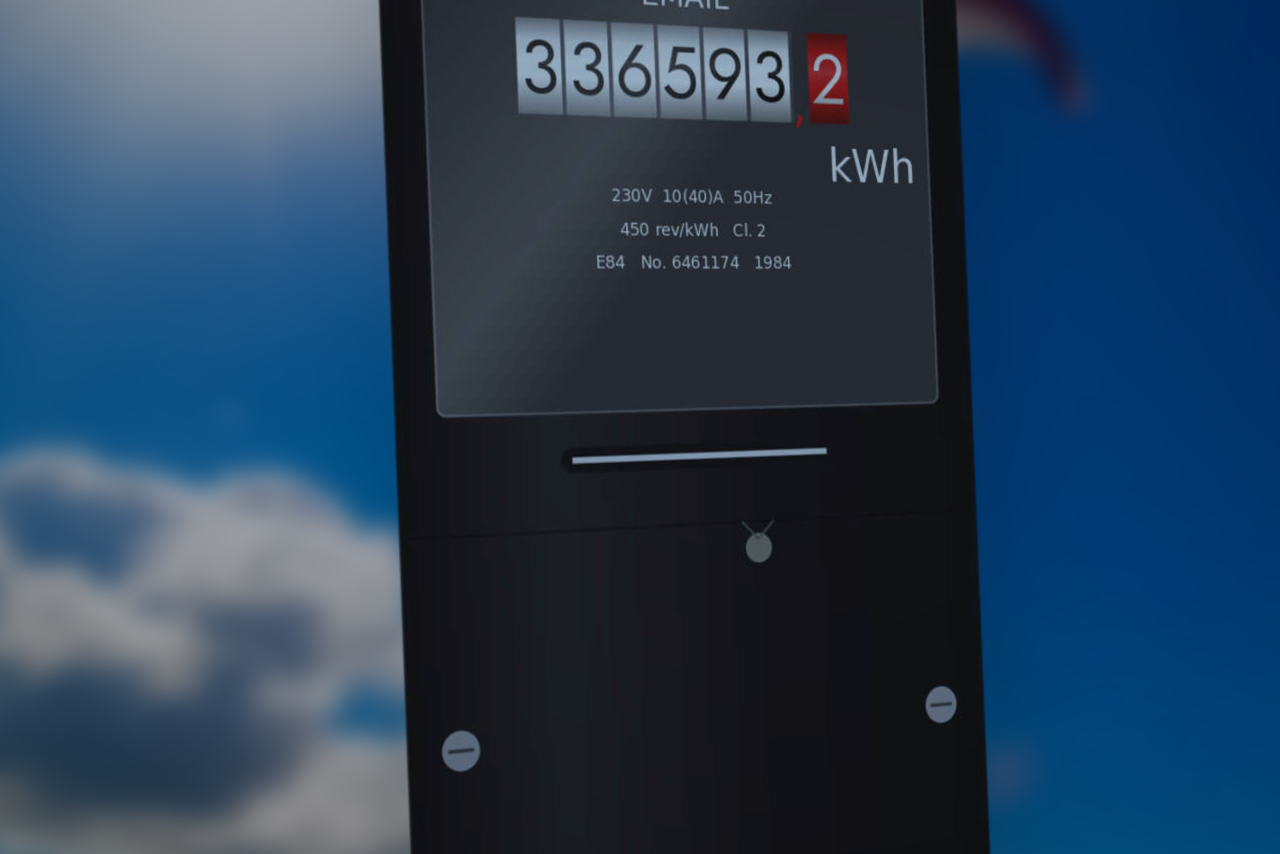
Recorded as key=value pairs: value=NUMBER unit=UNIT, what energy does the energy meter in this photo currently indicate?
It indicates value=336593.2 unit=kWh
